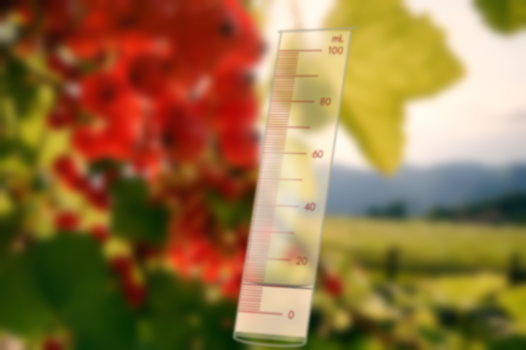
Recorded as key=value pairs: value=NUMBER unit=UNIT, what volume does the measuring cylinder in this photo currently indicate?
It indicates value=10 unit=mL
